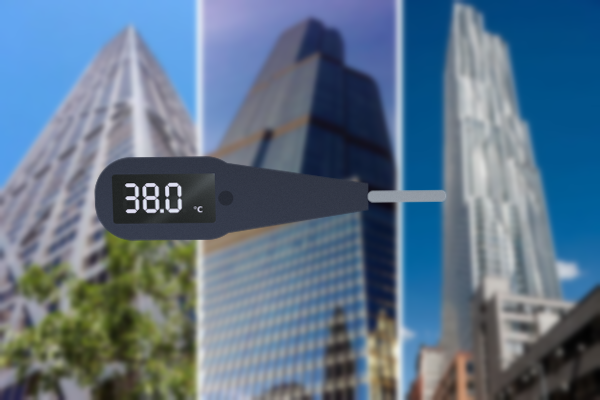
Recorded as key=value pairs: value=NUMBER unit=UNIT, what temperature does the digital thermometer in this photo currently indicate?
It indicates value=38.0 unit=°C
